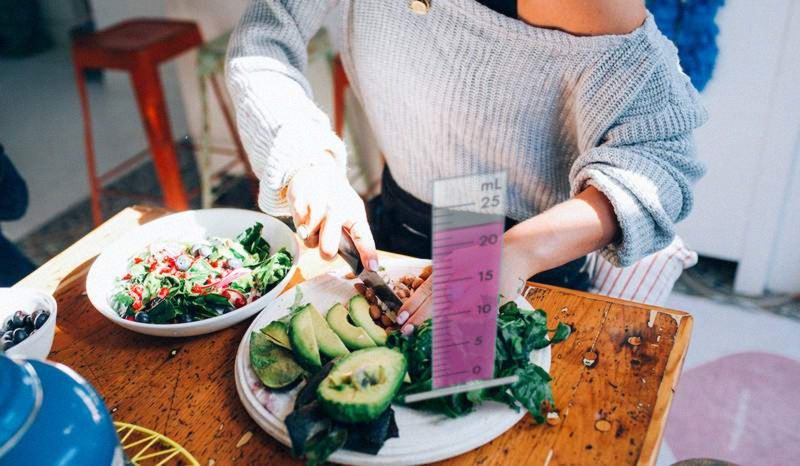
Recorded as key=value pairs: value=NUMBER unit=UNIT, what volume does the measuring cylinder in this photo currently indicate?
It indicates value=22 unit=mL
